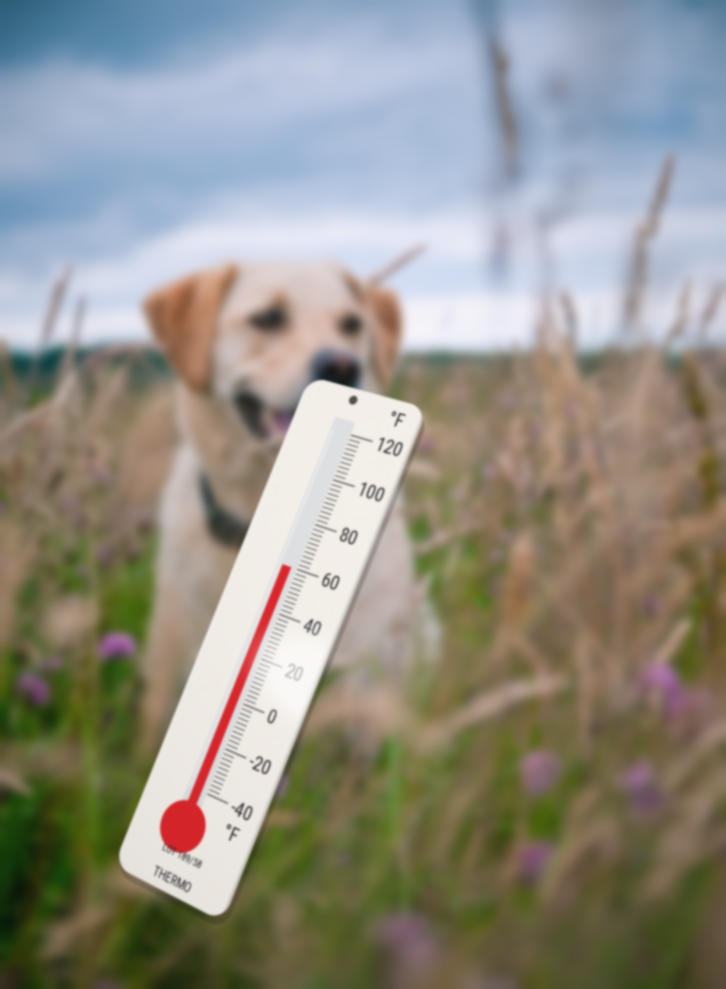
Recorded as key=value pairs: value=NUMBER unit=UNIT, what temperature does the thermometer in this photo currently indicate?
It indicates value=60 unit=°F
